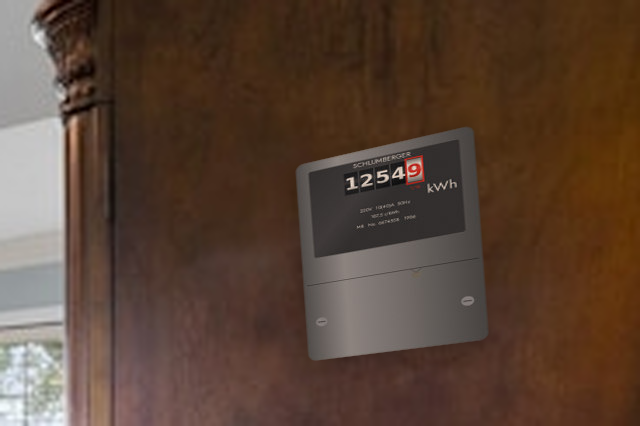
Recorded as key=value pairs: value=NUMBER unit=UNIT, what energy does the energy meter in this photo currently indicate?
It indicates value=1254.9 unit=kWh
